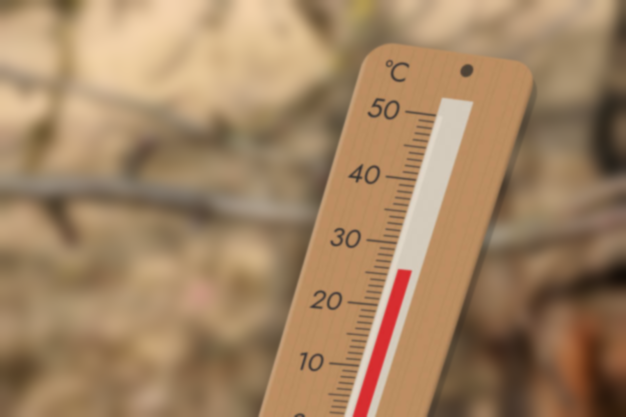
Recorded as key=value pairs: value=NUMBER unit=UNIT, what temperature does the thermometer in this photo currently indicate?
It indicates value=26 unit=°C
